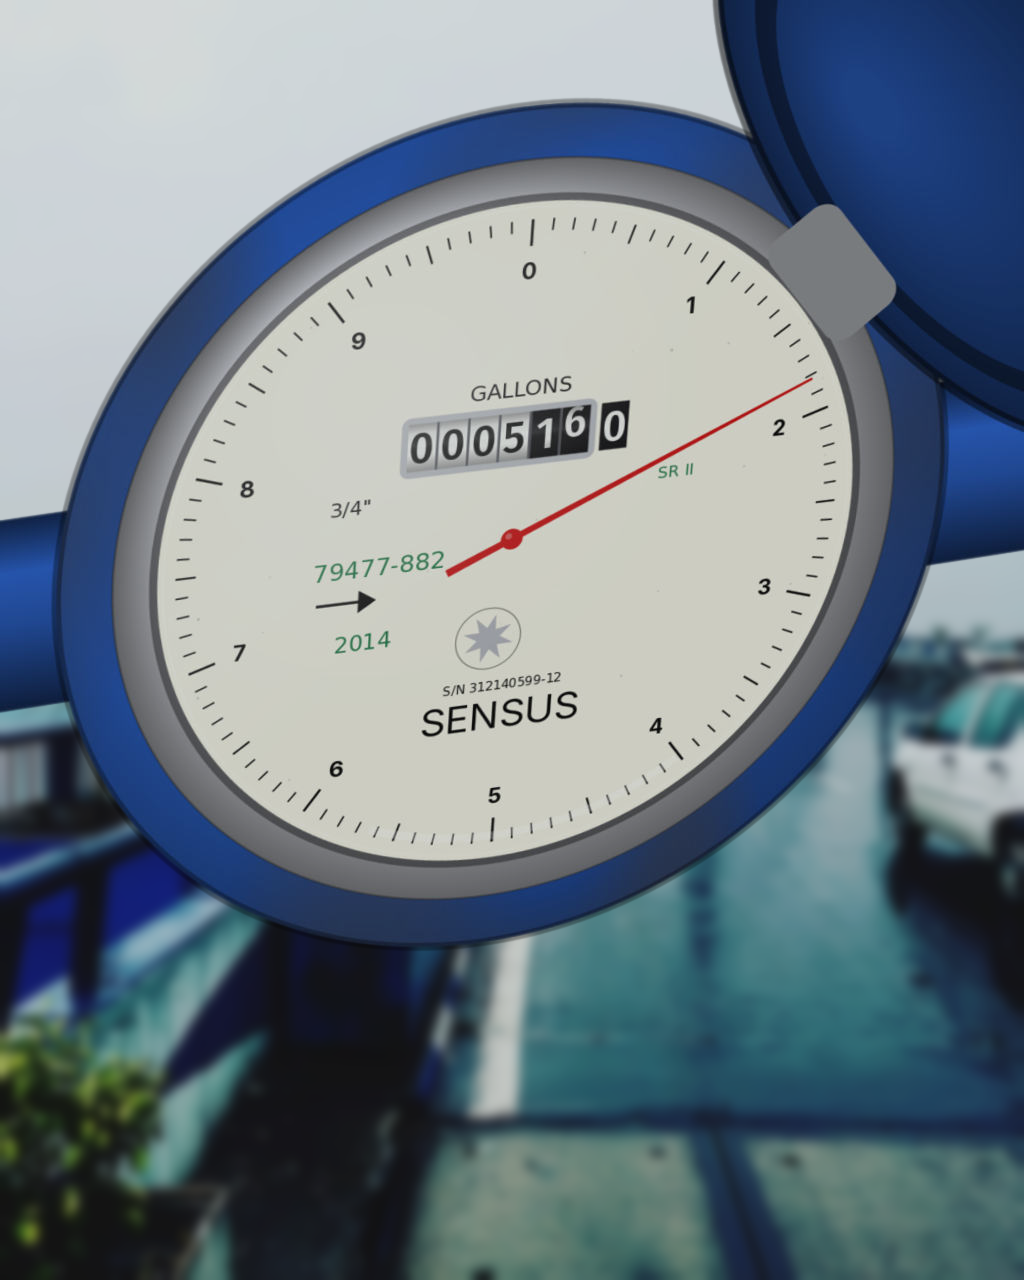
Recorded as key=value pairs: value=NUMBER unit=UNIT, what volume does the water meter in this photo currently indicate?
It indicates value=5161.8 unit=gal
